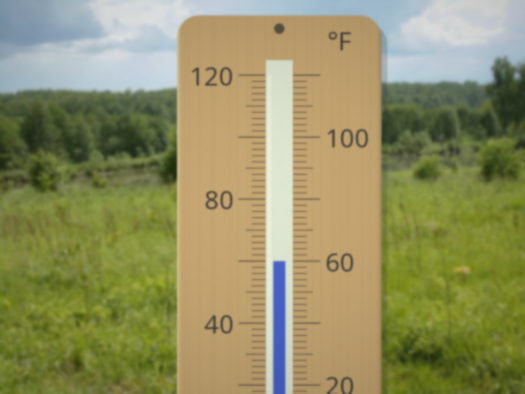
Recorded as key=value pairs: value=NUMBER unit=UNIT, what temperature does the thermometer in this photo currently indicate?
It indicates value=60 unit=°F
